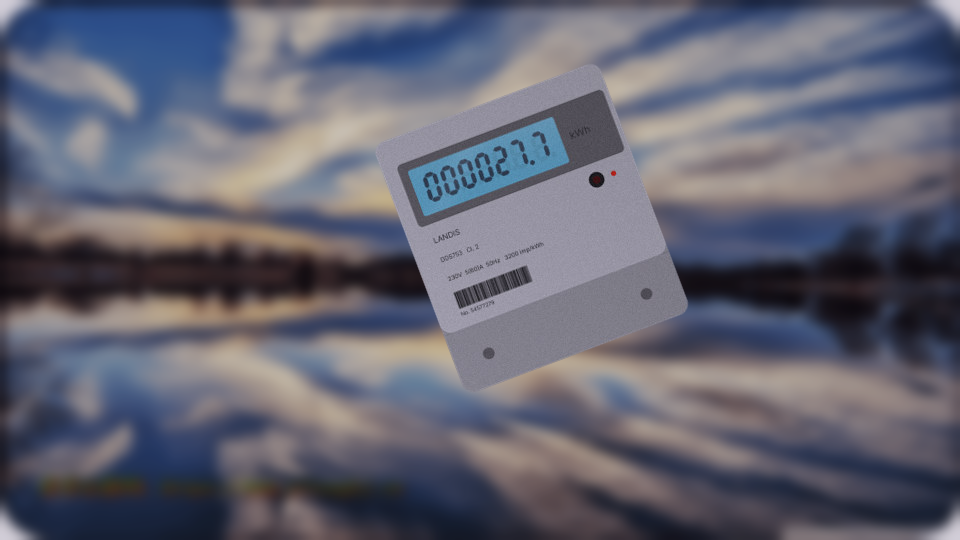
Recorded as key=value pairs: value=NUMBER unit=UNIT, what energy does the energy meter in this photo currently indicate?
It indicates value=27.7 unit=kWh
